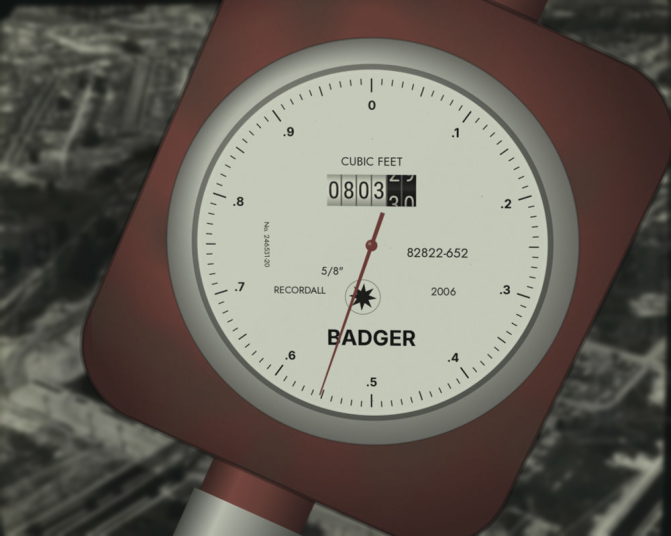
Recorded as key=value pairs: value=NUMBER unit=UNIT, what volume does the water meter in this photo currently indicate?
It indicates value=80329.55 unit=ft³
